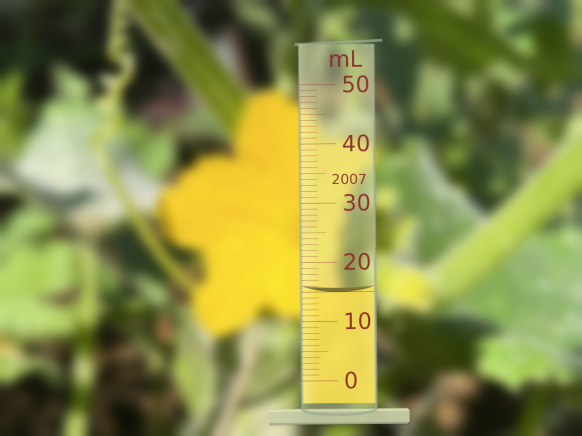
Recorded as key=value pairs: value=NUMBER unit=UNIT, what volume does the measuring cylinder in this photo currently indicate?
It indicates value=15 unit=mL
